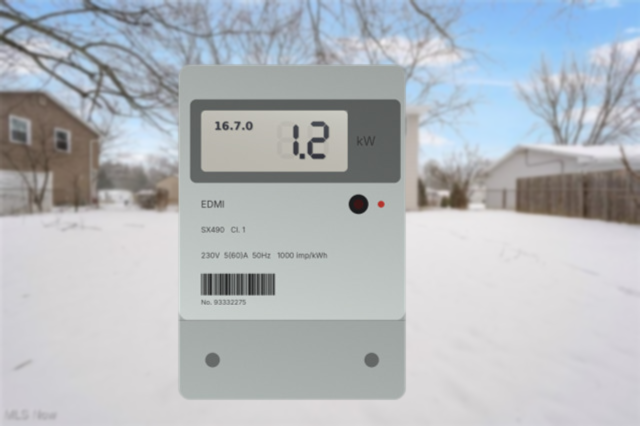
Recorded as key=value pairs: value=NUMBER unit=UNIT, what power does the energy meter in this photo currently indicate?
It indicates value=1.2 unit=kW
